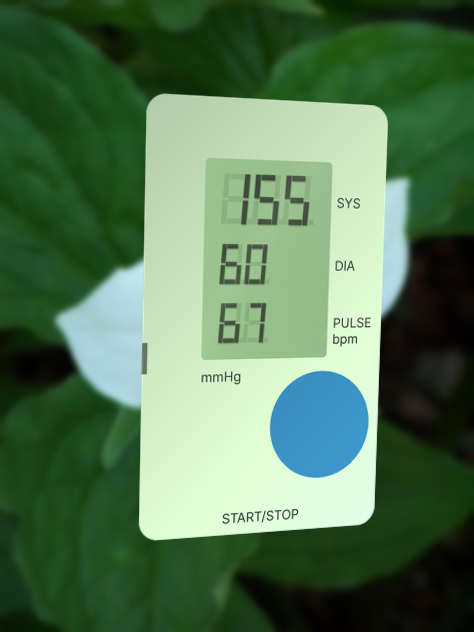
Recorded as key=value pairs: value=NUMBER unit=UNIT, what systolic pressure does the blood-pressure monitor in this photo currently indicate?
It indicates value=155 unit=mmHg
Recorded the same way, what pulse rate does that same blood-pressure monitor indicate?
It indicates value=67 unit=bpm
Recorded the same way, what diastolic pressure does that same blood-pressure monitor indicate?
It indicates value=60 unit=mmHg
